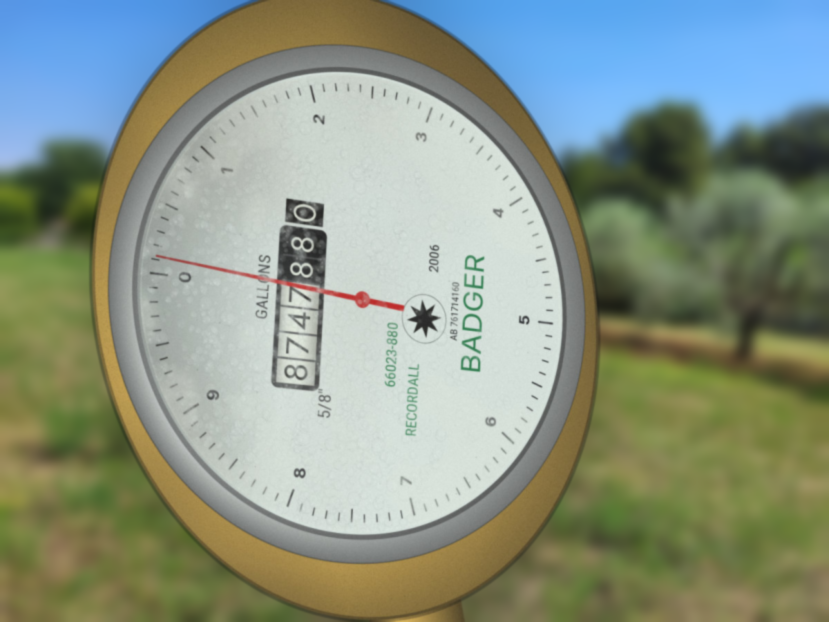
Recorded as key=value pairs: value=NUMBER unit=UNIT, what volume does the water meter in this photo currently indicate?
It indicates value=8747880.1 unit=gal
